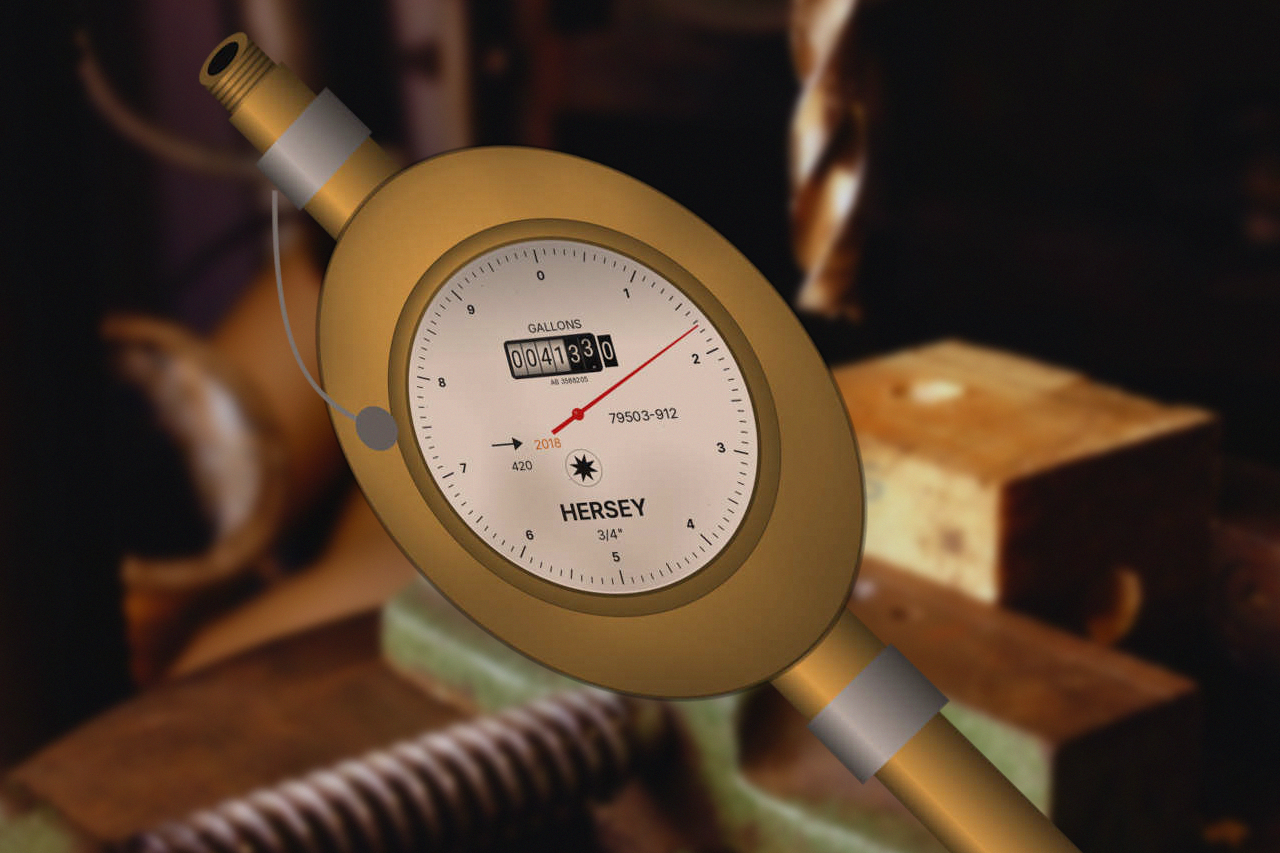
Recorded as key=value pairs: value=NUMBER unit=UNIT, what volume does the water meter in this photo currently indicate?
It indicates value=41331.7 unit=gal
